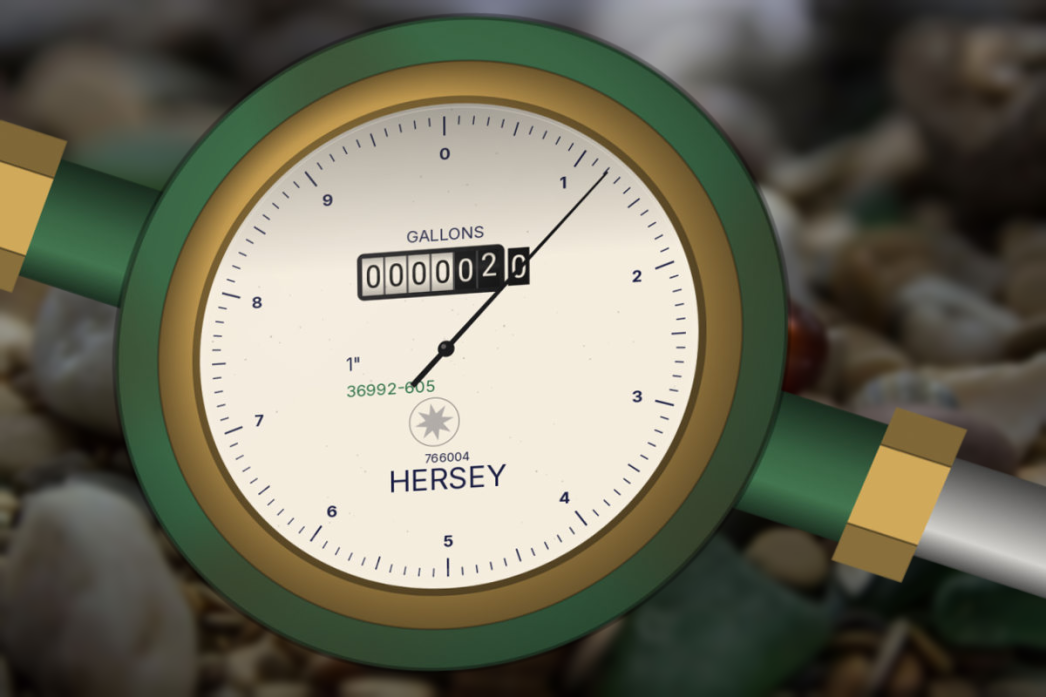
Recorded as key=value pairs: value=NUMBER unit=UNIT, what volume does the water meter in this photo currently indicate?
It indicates value=21.2 unit=gal
